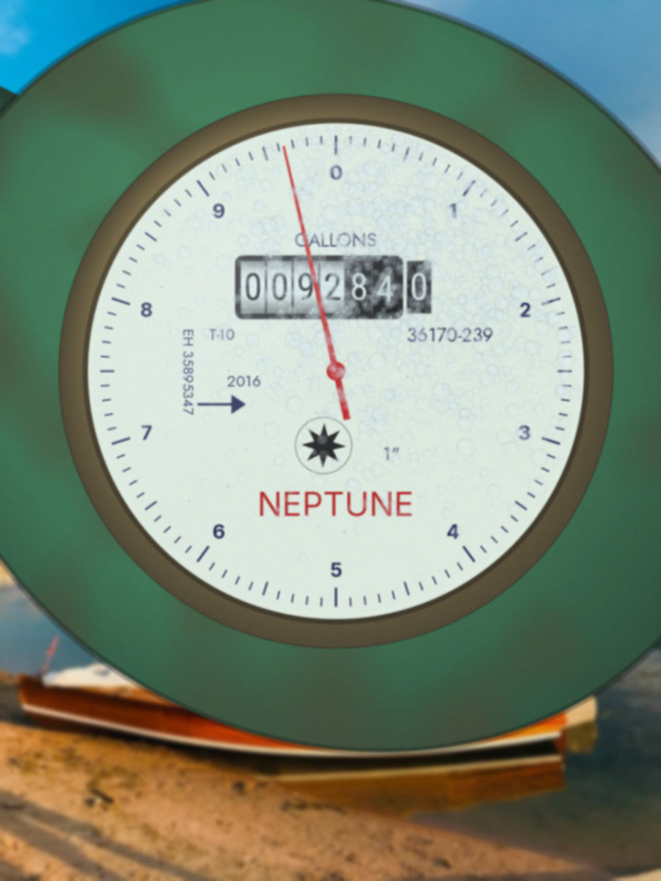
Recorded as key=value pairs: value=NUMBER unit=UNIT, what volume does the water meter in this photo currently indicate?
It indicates value=92839.6 unit=gal
